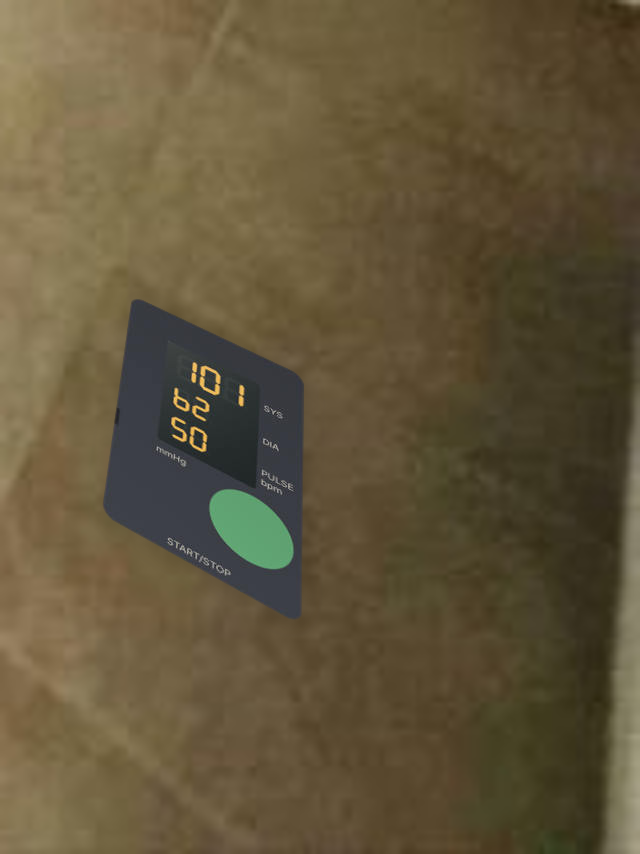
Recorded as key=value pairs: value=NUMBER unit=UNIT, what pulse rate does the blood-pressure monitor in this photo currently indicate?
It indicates value=50 unit=bpm
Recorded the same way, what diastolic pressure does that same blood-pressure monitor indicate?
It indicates value=62 unit=mmHg
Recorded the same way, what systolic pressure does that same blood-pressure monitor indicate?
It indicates value=101 unit=mmHg
